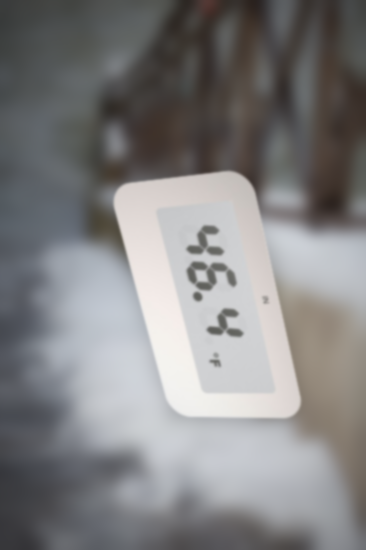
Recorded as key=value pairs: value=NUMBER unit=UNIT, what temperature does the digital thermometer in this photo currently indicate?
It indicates value=46.4 unit=°F
